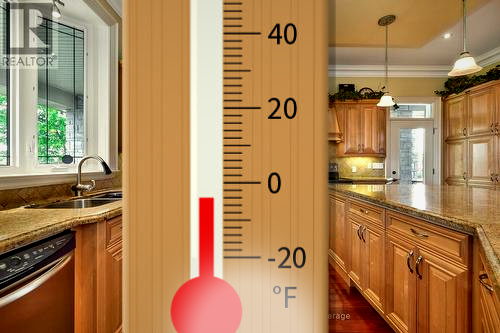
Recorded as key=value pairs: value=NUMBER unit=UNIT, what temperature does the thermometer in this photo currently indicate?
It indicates value=-4 unit=°F
